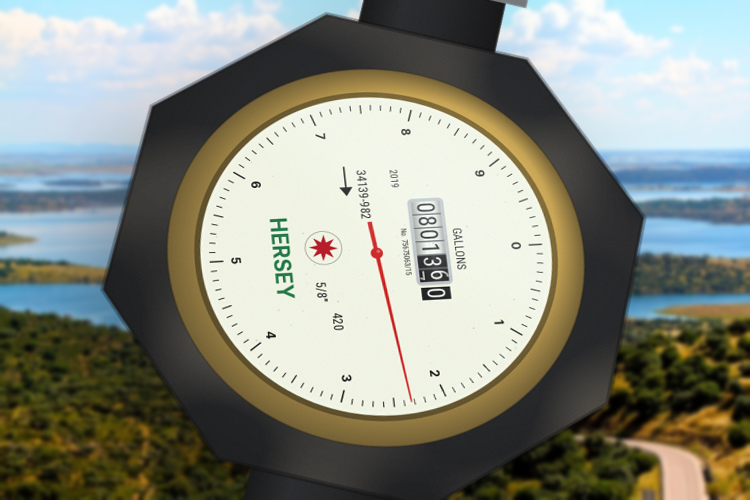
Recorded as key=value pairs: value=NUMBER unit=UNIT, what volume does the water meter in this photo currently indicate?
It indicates value=801362.3 unit=gal
